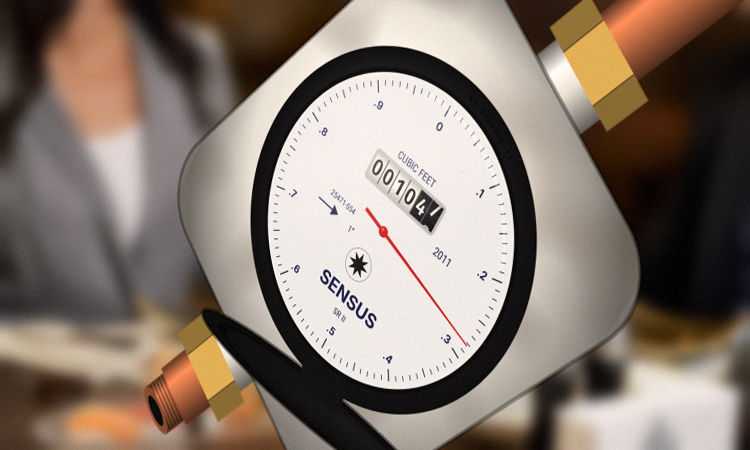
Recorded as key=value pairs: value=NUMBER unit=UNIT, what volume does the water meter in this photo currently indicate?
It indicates value=1047.28 unit=ft³
